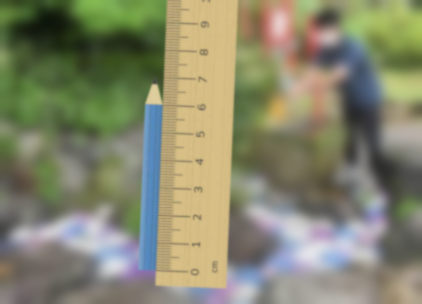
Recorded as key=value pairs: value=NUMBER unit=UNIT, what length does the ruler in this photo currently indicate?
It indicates value=7 unit=cm
